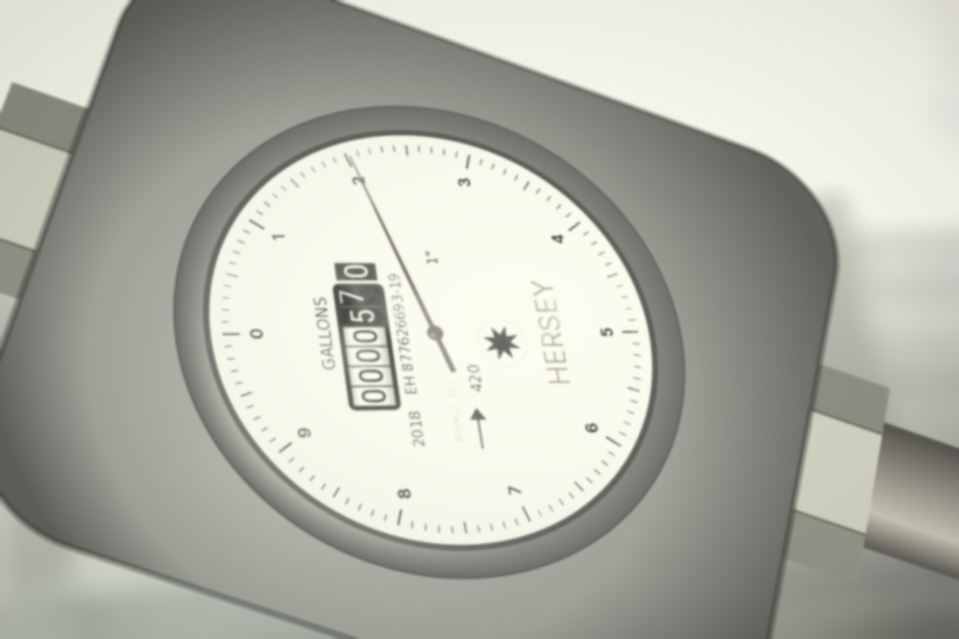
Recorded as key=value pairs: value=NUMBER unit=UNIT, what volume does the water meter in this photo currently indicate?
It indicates value=572.0 unit=gal
